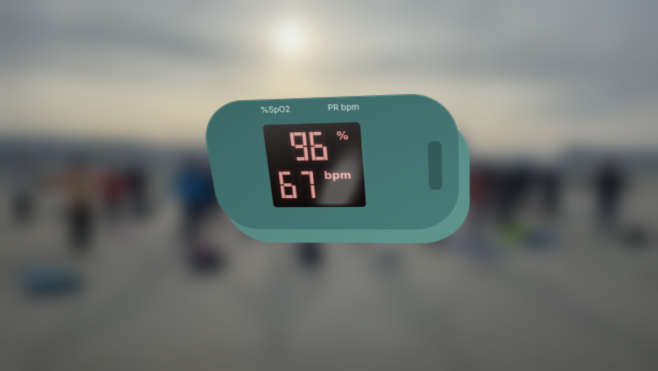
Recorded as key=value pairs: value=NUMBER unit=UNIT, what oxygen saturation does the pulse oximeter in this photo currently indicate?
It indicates value=96 unit=%
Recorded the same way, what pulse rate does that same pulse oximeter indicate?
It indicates value=67 unit=bpm
